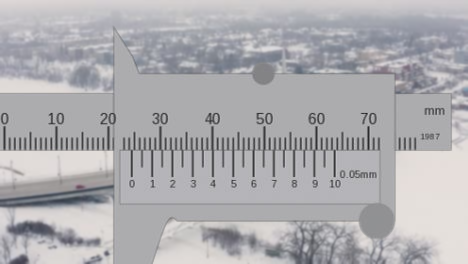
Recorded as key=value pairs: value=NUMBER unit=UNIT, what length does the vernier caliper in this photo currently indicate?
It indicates value=24.5 unit=mm
